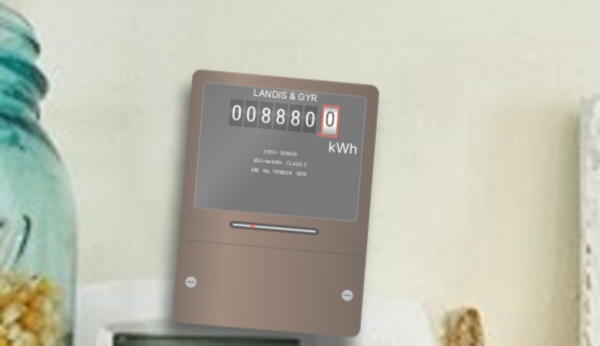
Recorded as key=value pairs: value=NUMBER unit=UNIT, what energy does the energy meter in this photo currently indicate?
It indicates value=8880.0 unit=kWh
